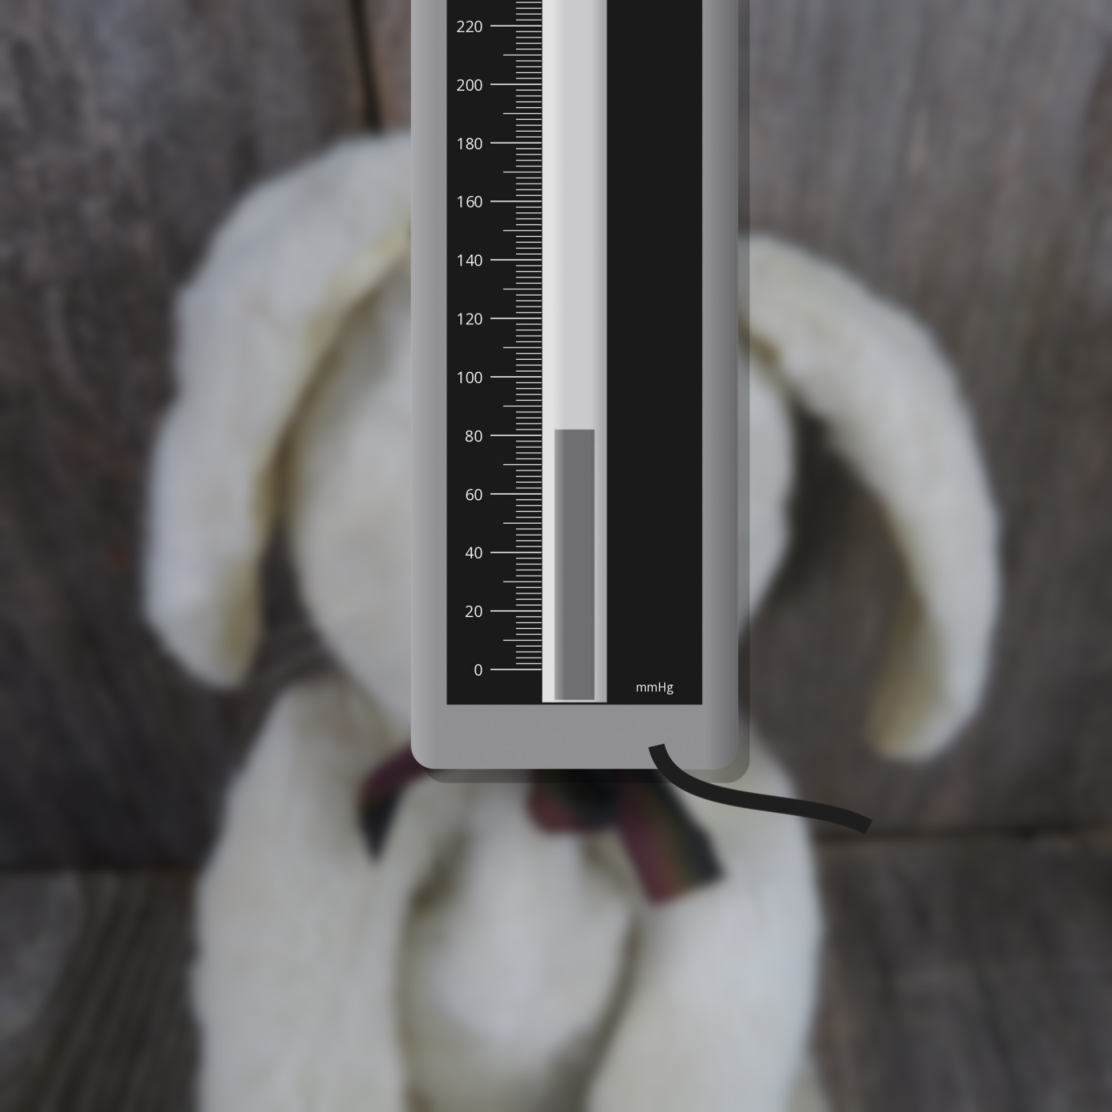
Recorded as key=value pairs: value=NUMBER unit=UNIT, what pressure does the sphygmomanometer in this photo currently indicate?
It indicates value=82 unit=mmHg
